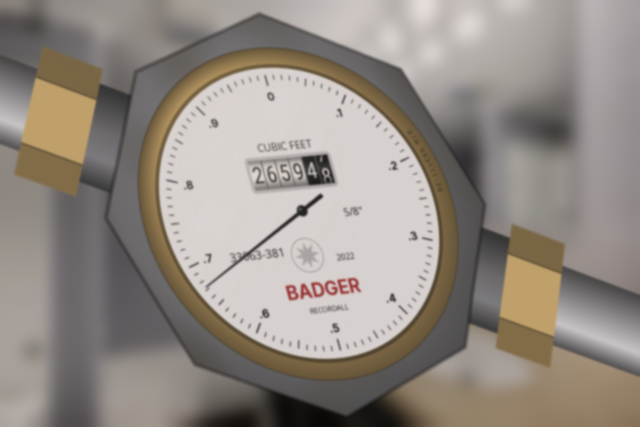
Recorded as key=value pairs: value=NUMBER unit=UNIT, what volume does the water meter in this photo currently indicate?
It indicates value=265947.67 unit=ft³
